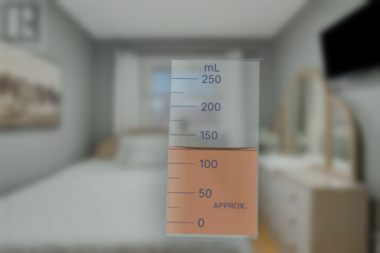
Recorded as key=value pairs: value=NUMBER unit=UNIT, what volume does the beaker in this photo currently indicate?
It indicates value=125 unit=mL
